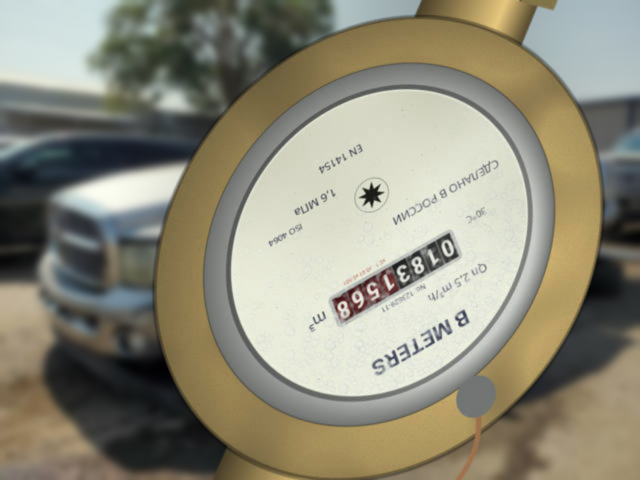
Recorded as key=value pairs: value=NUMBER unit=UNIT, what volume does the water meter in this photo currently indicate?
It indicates value=183.1568 unit=m³
